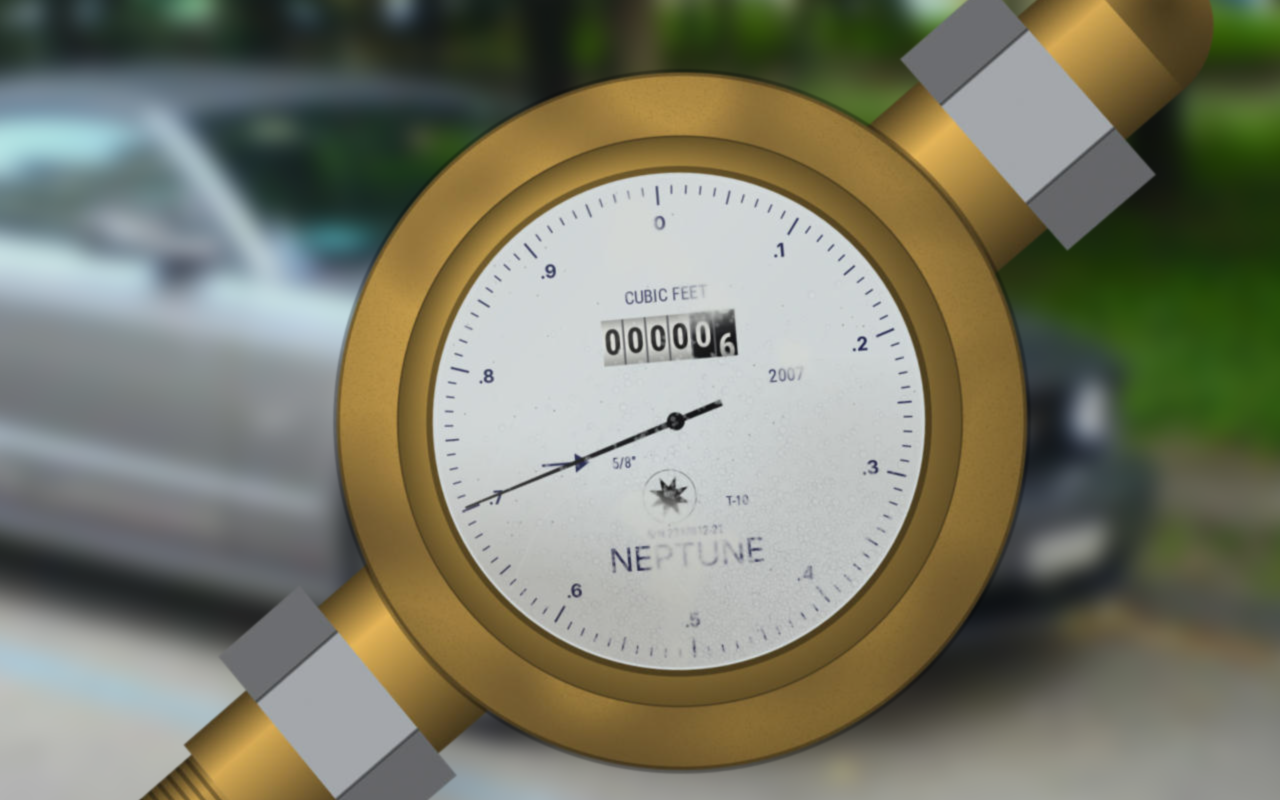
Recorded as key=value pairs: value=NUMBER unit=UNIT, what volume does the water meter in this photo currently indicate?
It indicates value=5.70 unit=ft³
